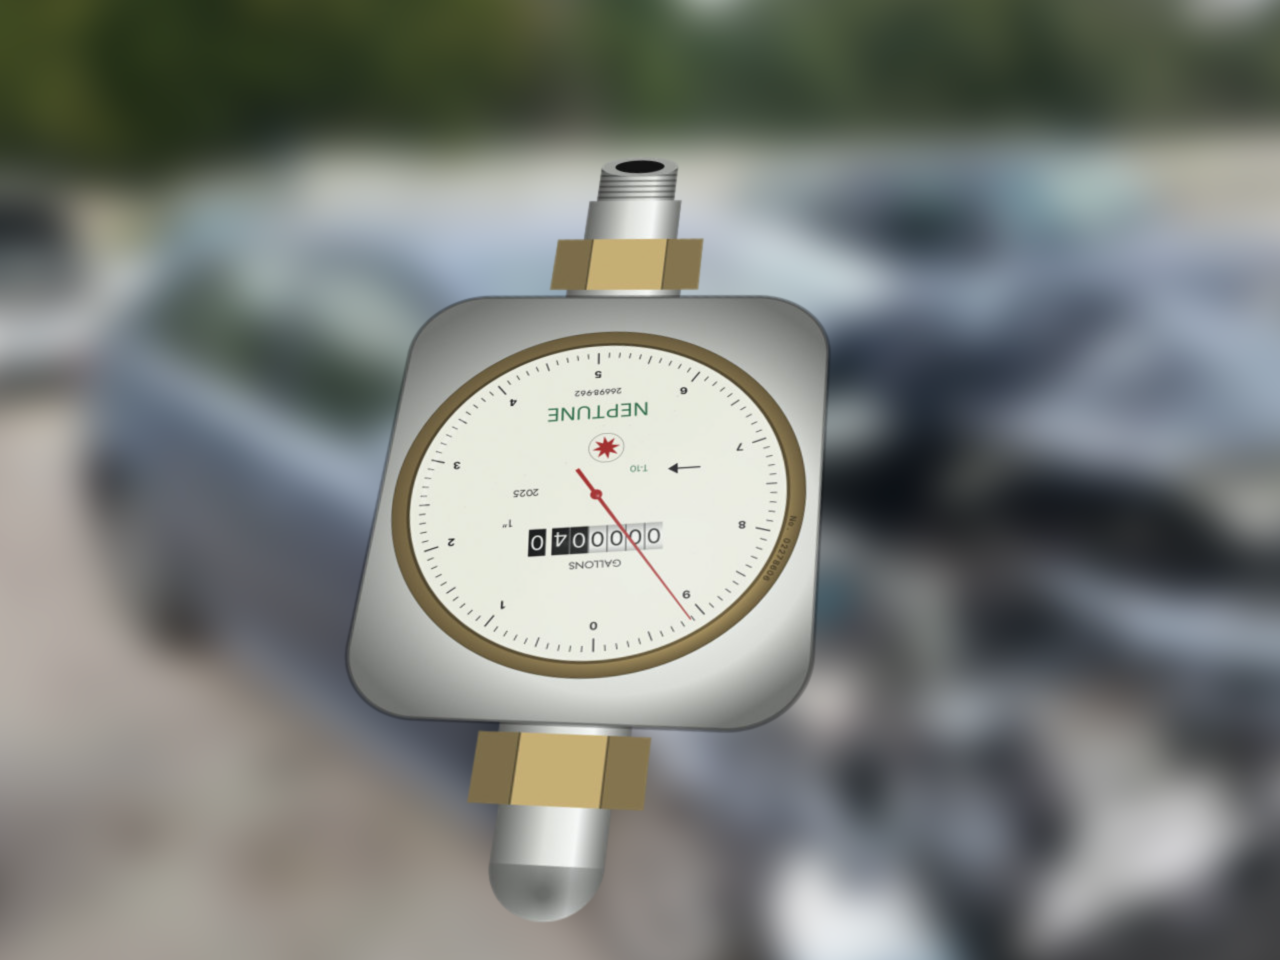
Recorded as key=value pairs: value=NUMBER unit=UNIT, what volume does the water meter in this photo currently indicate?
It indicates value=39.1 unit=gal
